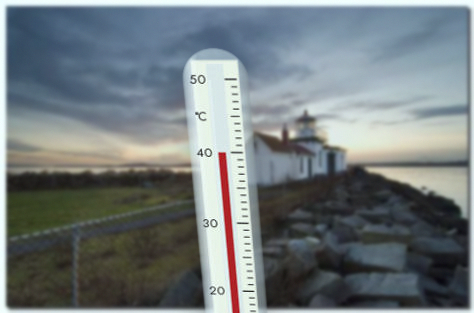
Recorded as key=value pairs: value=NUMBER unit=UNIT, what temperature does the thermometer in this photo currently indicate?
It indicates value=40 unit=°C
